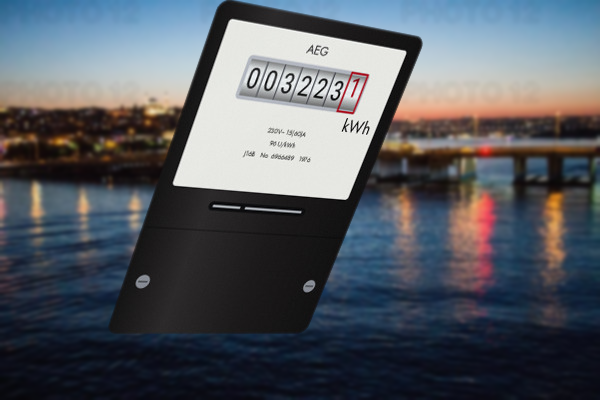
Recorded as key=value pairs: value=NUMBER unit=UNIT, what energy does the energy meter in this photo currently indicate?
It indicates value=3223.1 unit=kWh
